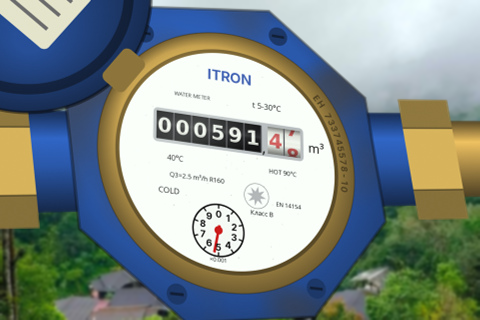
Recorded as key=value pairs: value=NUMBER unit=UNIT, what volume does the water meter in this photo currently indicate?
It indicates value=591.475 unit=m³
